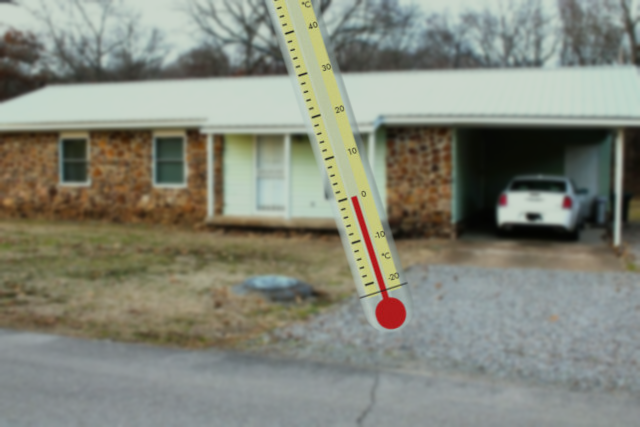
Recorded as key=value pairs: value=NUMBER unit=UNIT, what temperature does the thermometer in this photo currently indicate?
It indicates value=0 unit=°C
